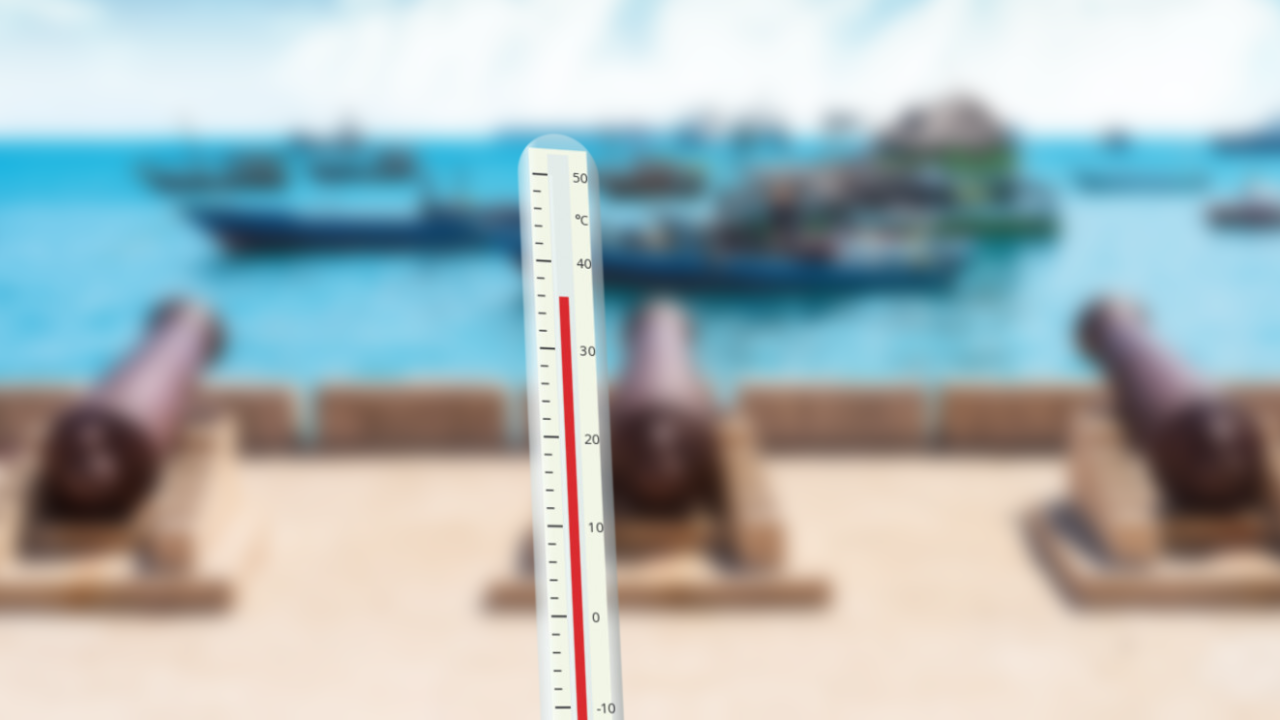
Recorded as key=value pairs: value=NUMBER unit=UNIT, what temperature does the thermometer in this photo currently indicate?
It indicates value=36 unit=°C
